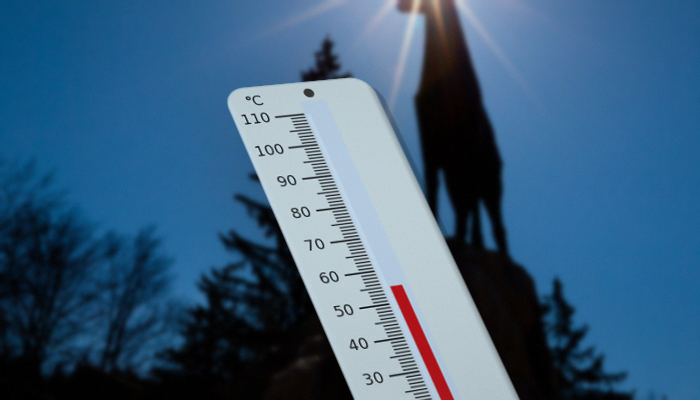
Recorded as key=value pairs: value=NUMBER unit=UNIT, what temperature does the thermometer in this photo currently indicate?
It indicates value=55 unit=°C
